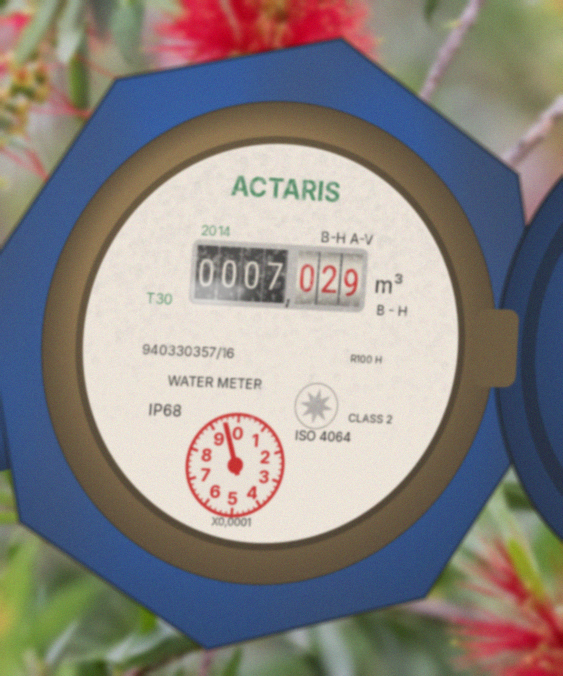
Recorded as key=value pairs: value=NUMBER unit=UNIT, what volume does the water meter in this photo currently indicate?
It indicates value=7.0289 unit=m³
